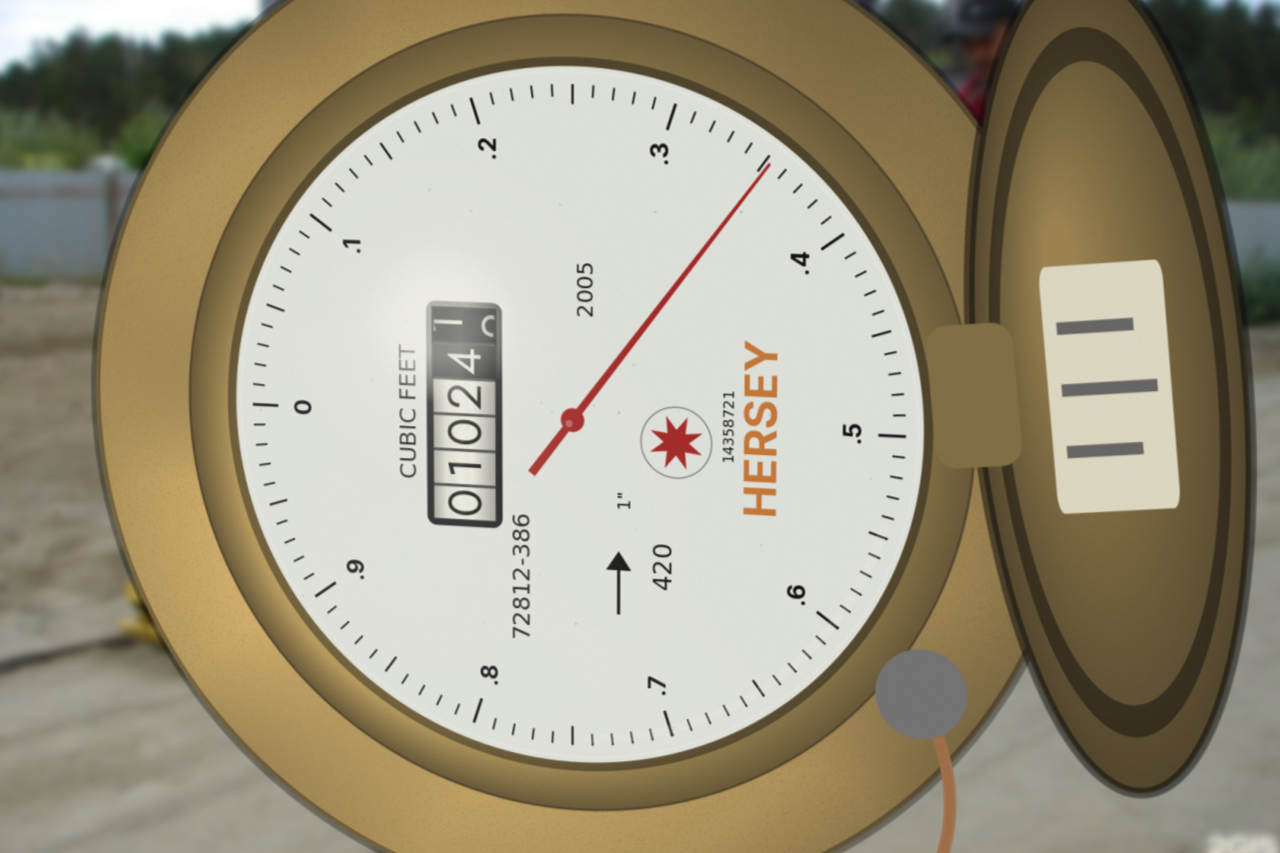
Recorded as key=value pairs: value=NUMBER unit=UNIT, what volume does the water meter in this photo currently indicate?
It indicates value=10241.35 unit=ft³
